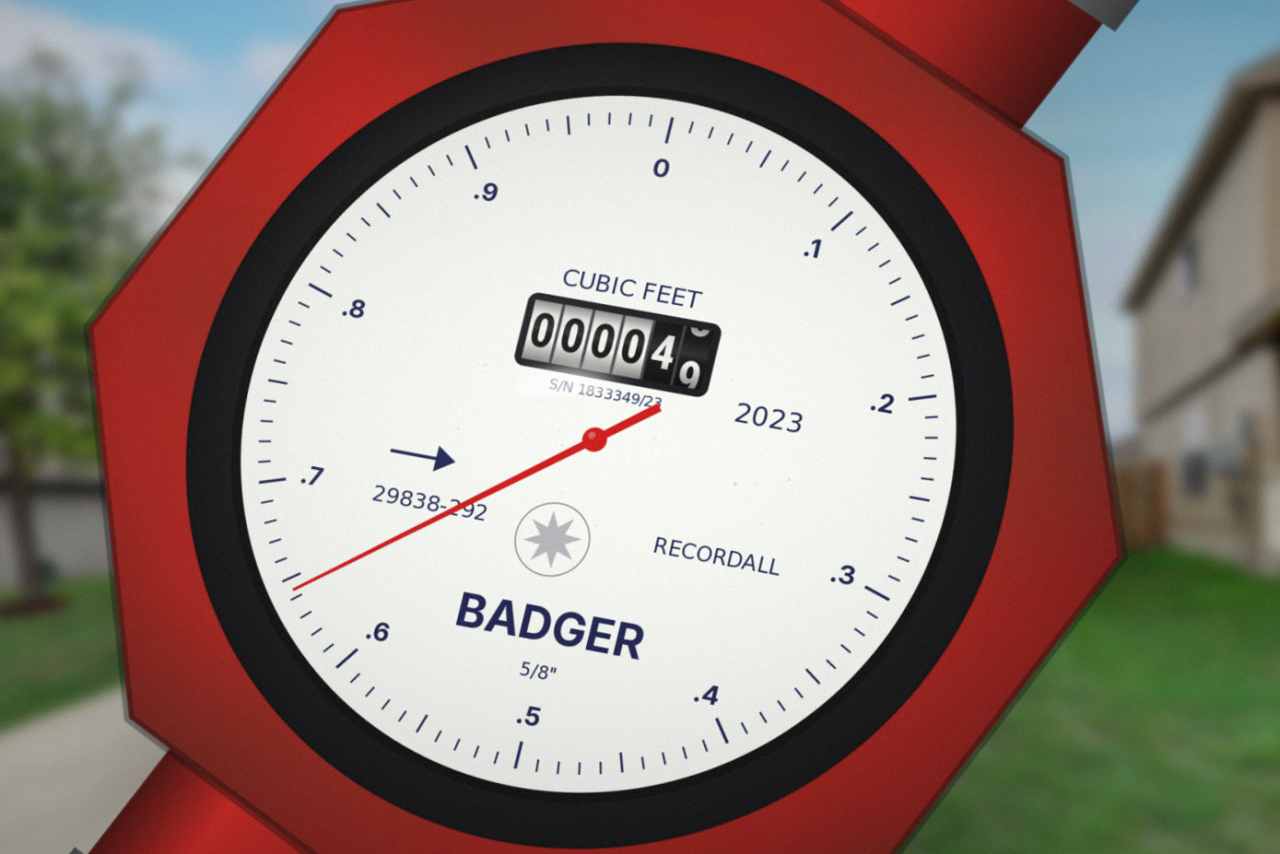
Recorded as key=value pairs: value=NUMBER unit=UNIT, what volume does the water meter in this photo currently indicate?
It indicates value=48.64 unit=ft³
